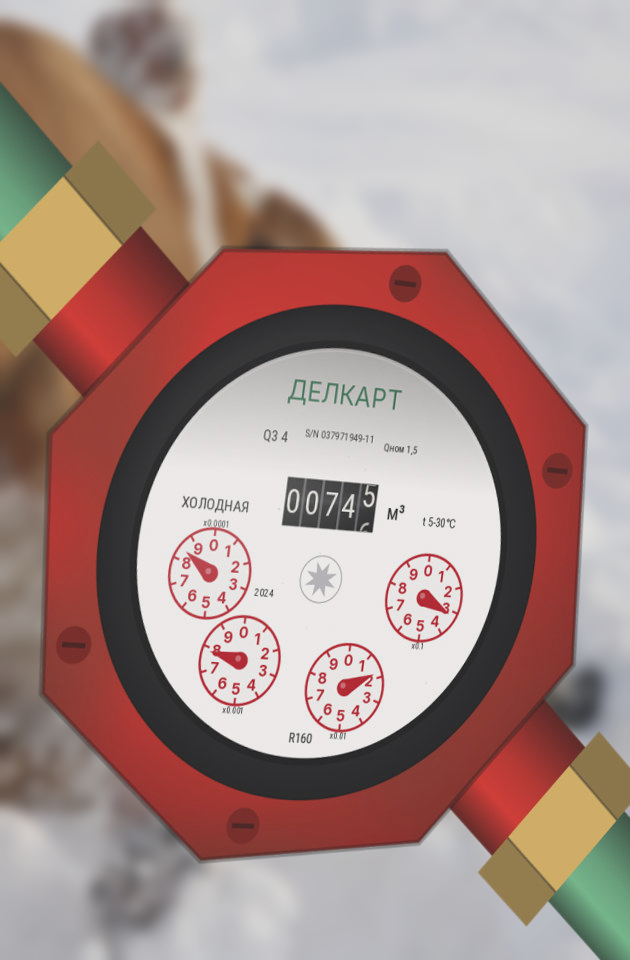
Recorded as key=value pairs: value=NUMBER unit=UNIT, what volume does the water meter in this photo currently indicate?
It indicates value=745.3178 unit=m³
